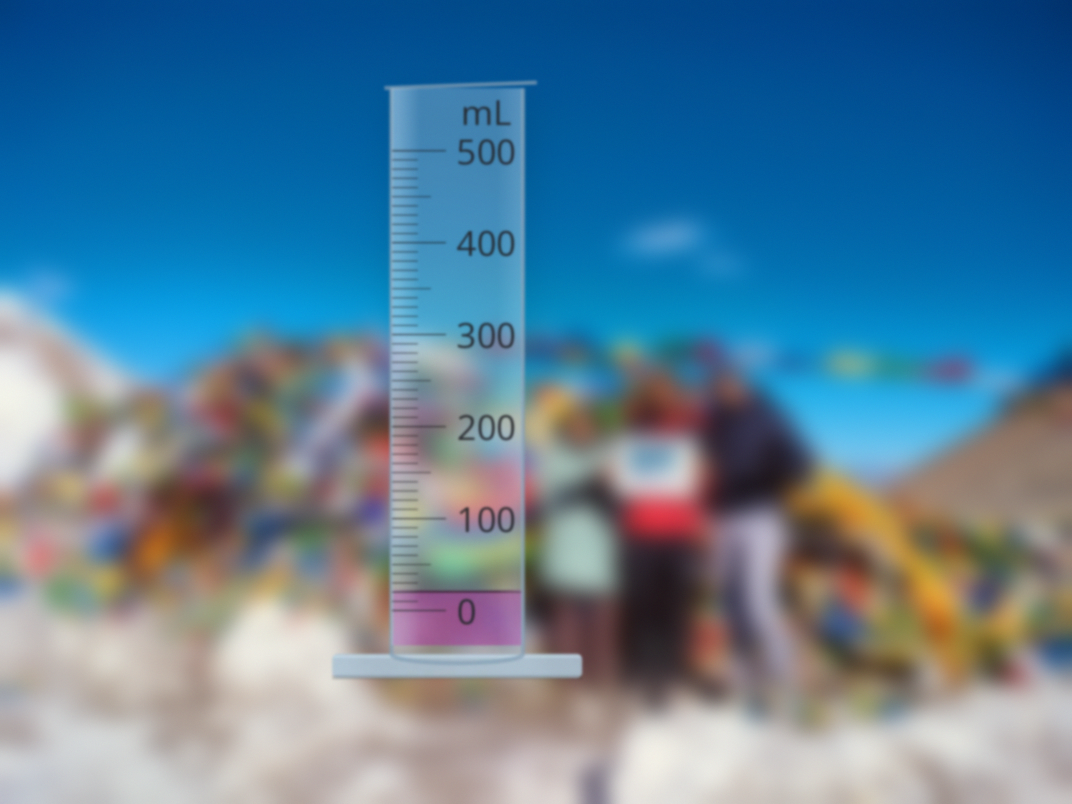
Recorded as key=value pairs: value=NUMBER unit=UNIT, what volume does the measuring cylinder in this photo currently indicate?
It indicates value=20 unit=mL
